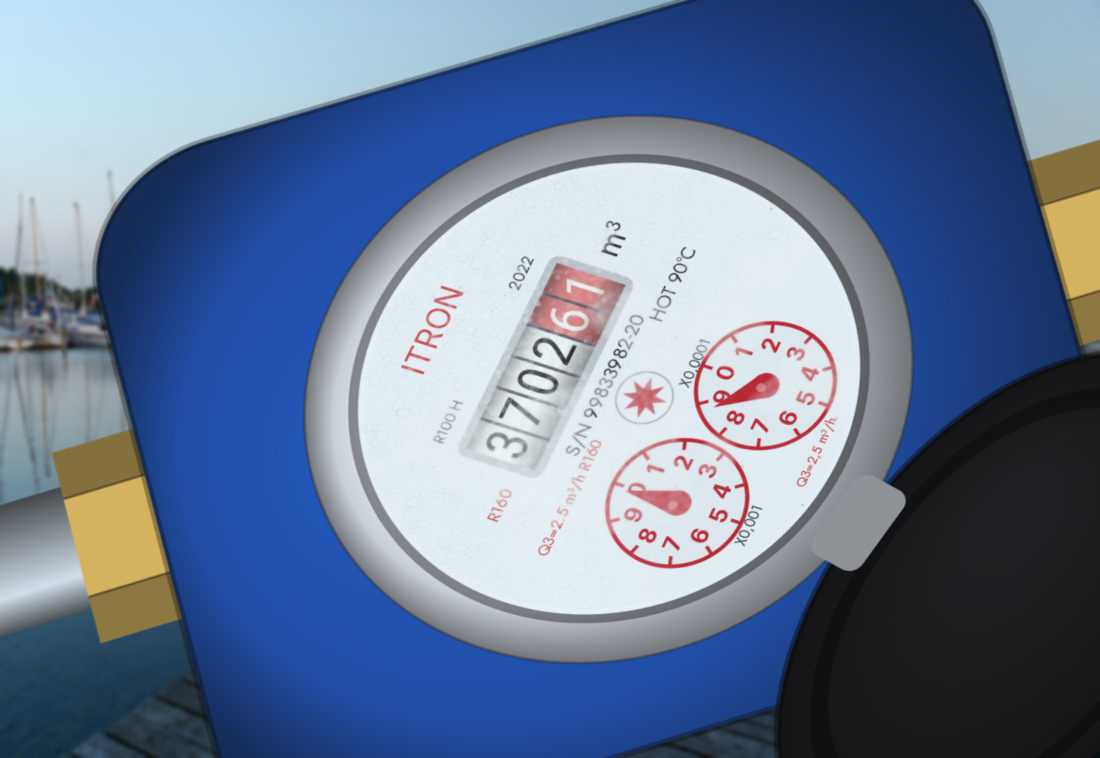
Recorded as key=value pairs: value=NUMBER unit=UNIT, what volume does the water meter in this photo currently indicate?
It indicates value=3702.6098 unit=m³
